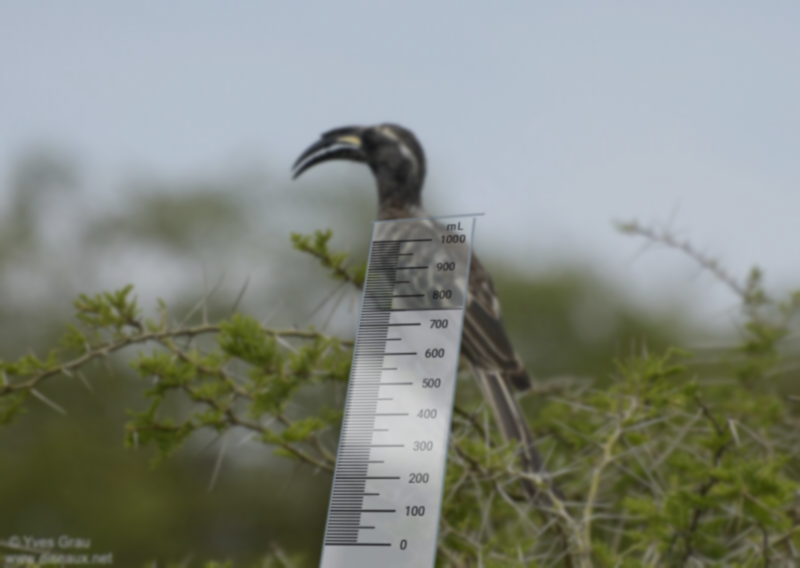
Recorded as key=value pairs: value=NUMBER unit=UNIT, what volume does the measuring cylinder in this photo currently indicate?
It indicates value=750 unit=mL
